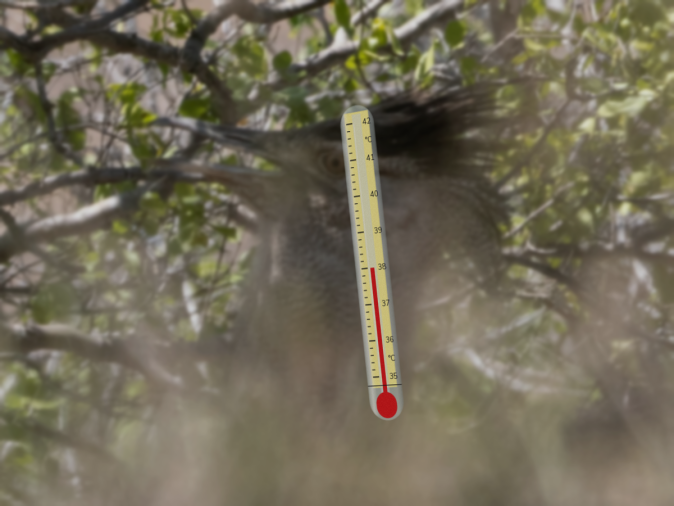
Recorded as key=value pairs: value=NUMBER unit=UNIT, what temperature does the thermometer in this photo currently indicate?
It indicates value=38 unit=°C
